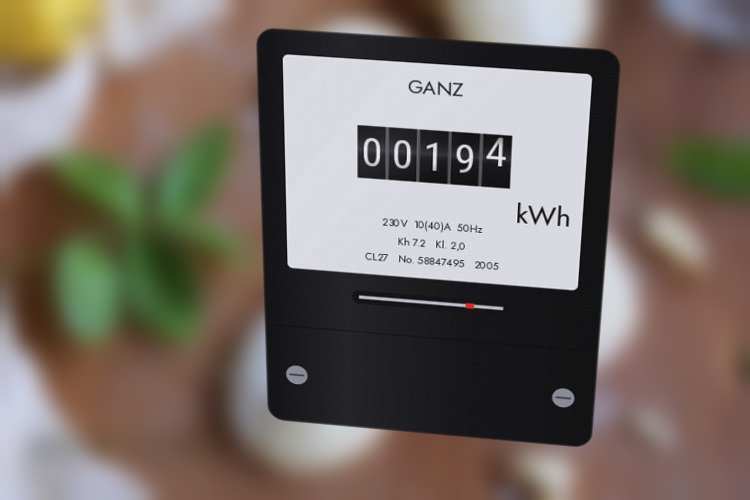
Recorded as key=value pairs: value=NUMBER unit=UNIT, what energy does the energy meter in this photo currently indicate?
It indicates value=194 unit=kWh
